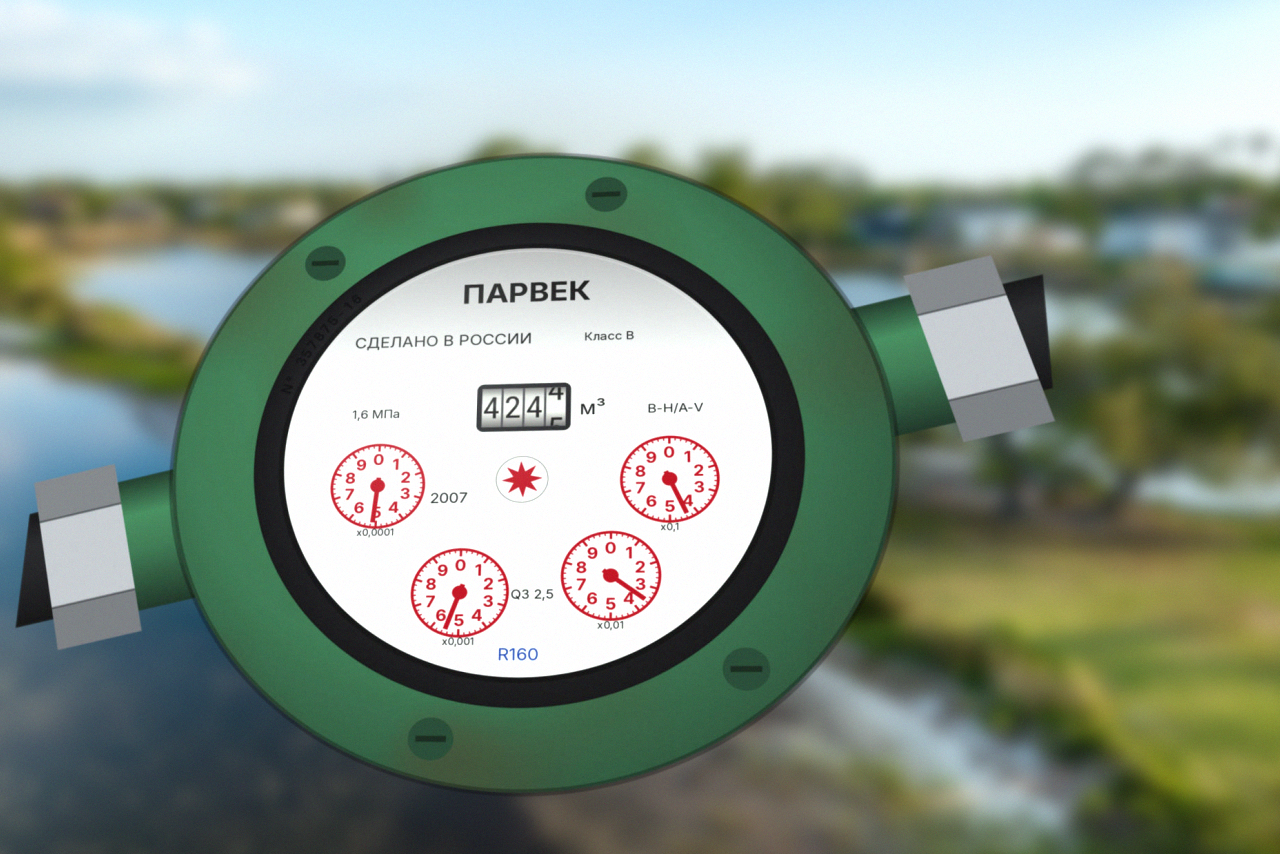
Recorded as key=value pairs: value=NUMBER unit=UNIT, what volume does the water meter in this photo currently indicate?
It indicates value=4244.4355 unit=m³
